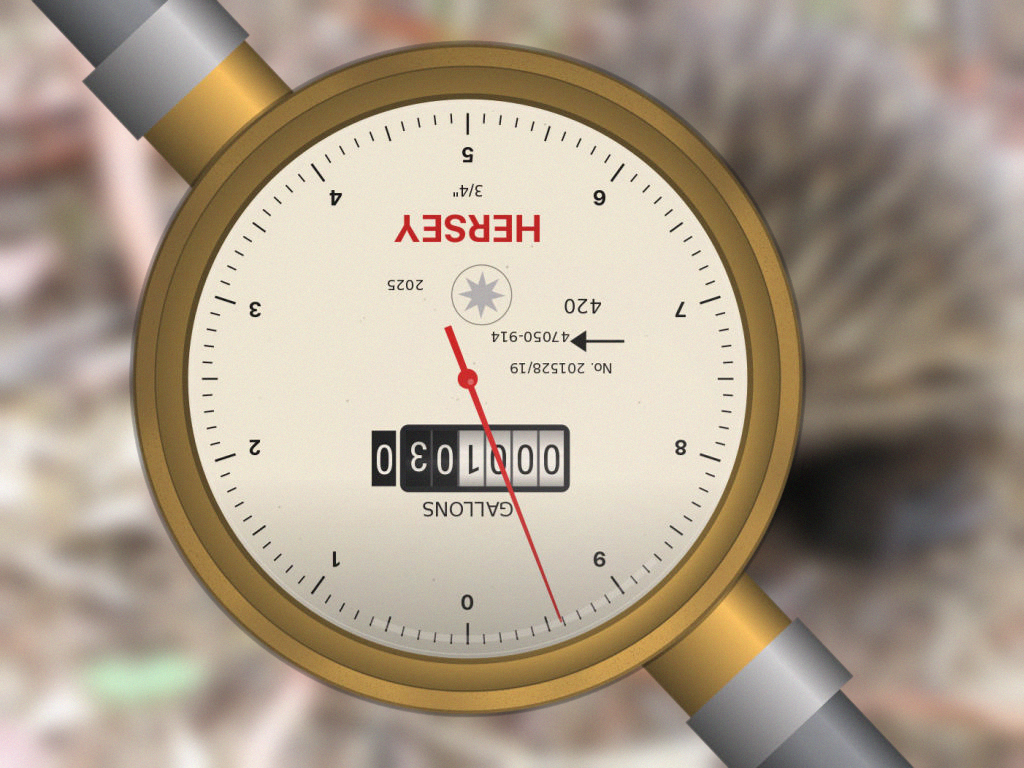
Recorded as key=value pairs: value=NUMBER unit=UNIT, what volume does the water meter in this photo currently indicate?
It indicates value=1029.4 unit=gal
